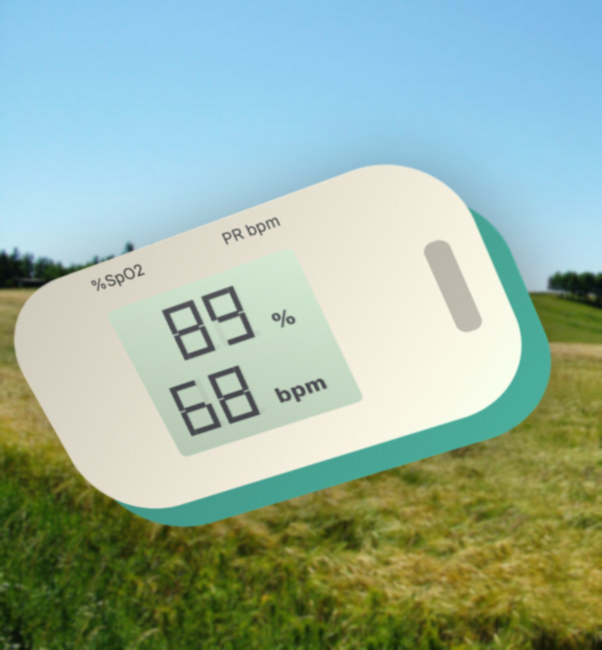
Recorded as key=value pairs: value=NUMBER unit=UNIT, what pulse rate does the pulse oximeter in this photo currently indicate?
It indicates value=68 unit=bpm
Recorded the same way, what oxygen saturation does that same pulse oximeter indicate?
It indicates value=89 unit=%
